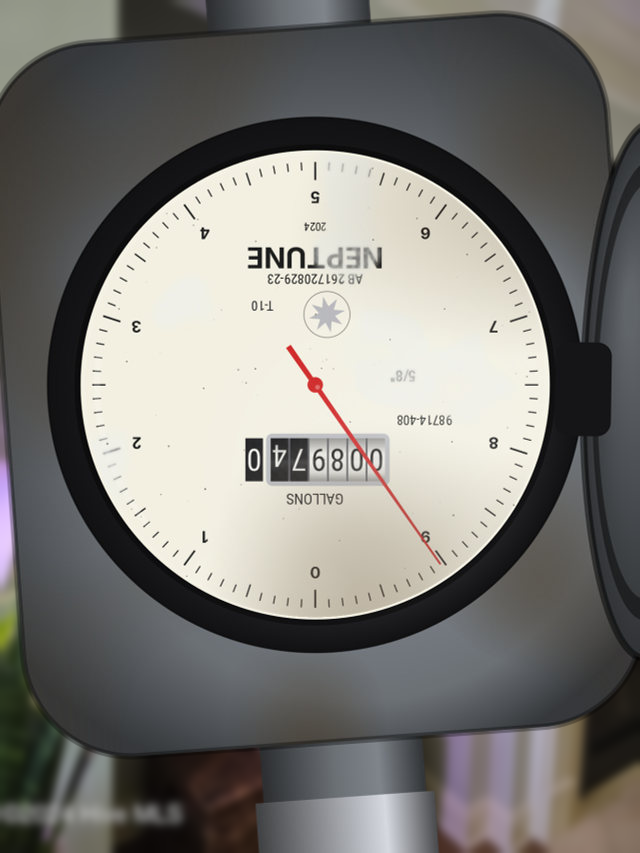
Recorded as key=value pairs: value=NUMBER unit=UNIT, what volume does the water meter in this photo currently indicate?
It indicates value=89739.0 unit=gal
